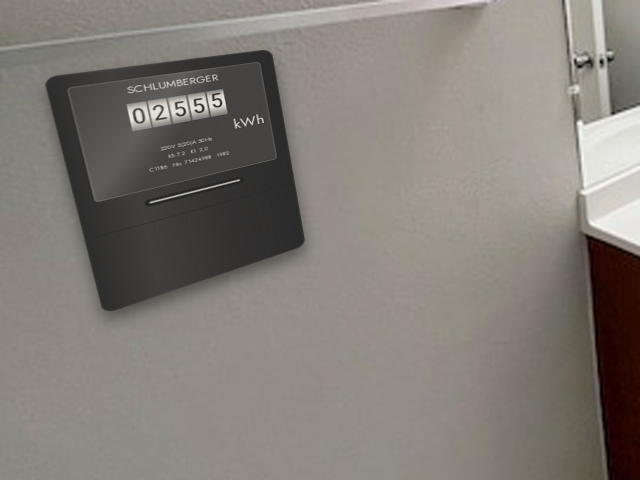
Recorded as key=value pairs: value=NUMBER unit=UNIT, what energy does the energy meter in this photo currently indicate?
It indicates value=2555 unit=kWh
